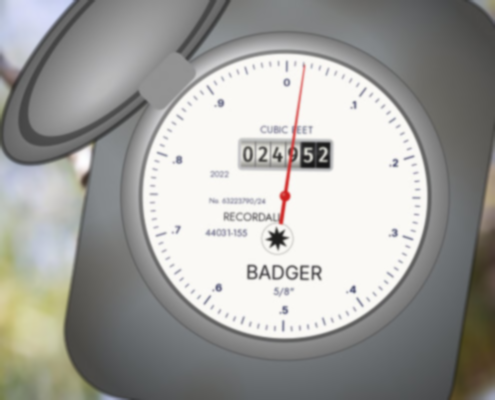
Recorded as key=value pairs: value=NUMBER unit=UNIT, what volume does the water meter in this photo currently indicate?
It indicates value=24952.02 unit=ft³
